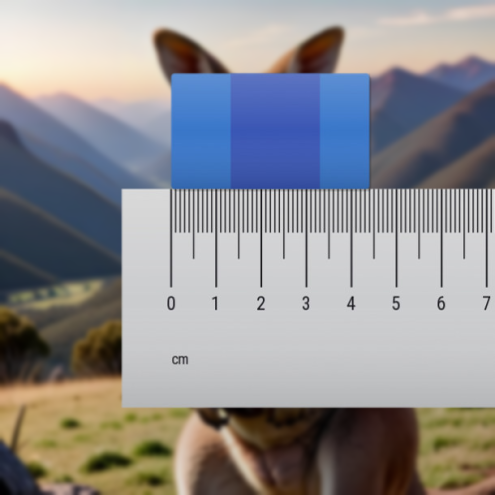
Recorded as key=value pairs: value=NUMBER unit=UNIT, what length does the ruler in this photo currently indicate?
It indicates value=4.4 unit=cm
